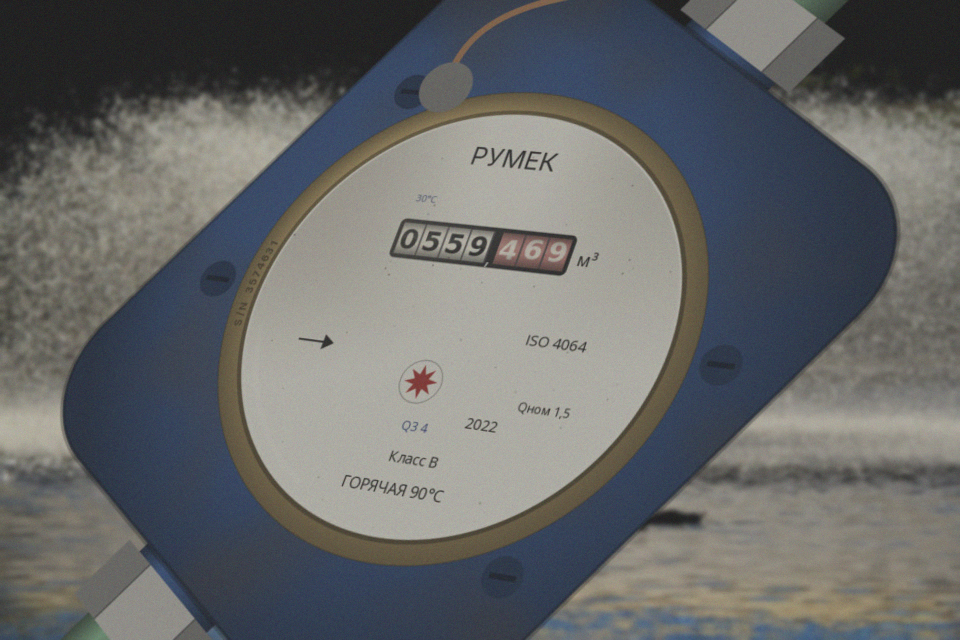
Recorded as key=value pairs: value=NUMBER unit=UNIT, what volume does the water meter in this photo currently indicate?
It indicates value=559.469 unit=m³
